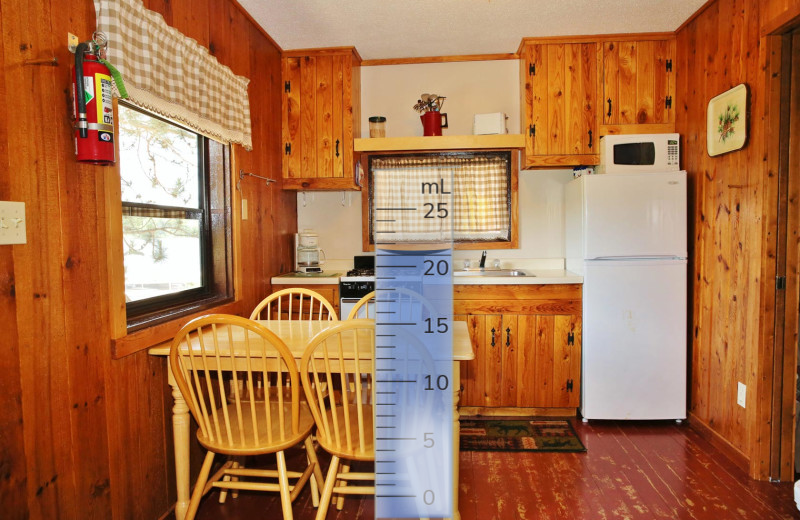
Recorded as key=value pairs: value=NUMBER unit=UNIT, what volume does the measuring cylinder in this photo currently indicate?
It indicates value=21 unit=mL
